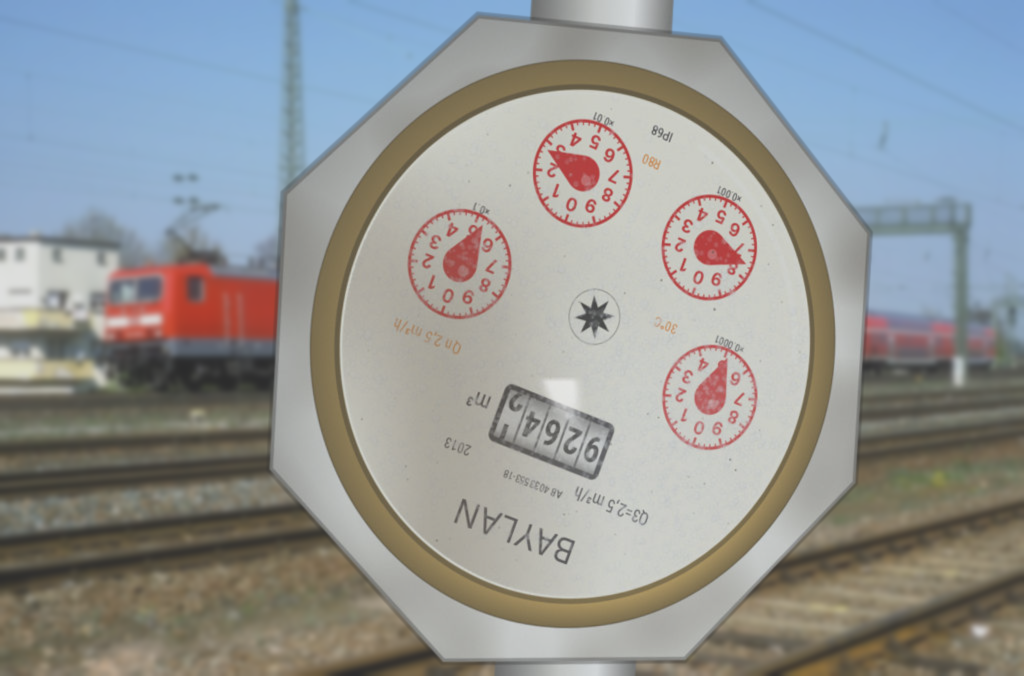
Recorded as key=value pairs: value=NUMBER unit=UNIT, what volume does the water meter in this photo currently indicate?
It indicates value=92641.5275 unit=m³
